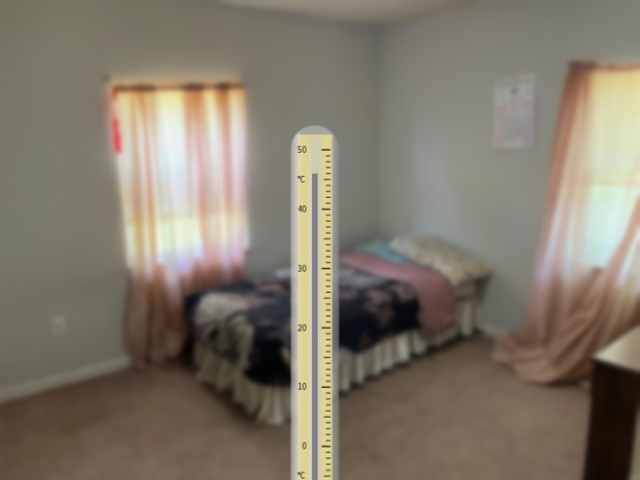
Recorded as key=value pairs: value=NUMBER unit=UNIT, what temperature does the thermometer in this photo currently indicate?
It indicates value=46 unit=°C
